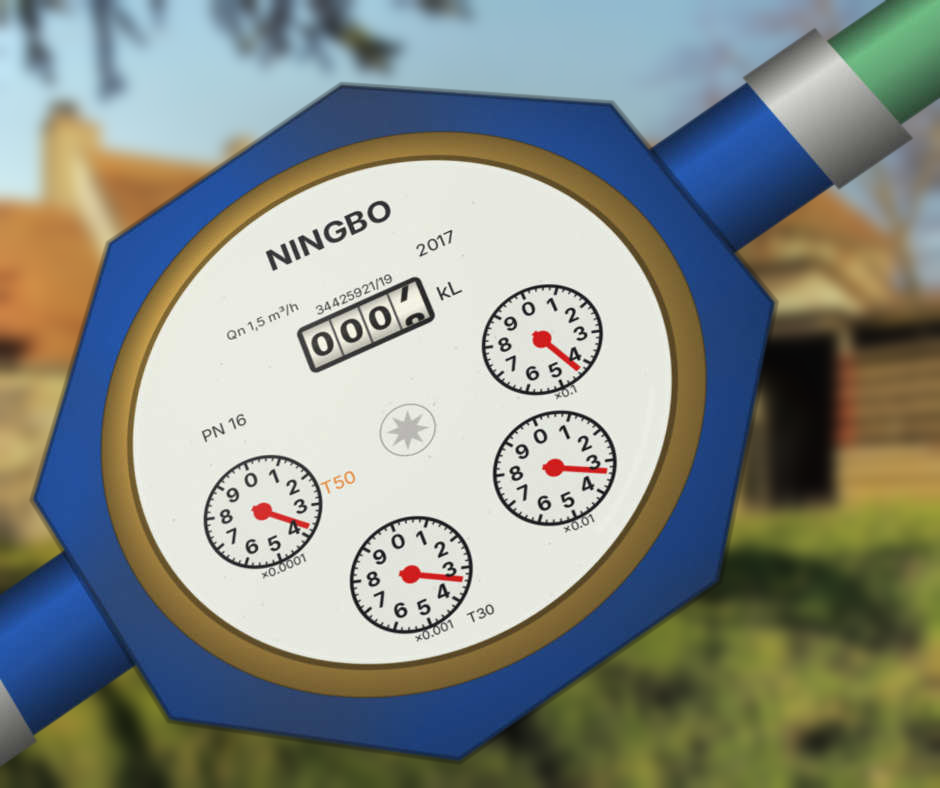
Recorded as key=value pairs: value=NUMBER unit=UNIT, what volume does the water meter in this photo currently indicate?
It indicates value=7.4333 unit=kL
